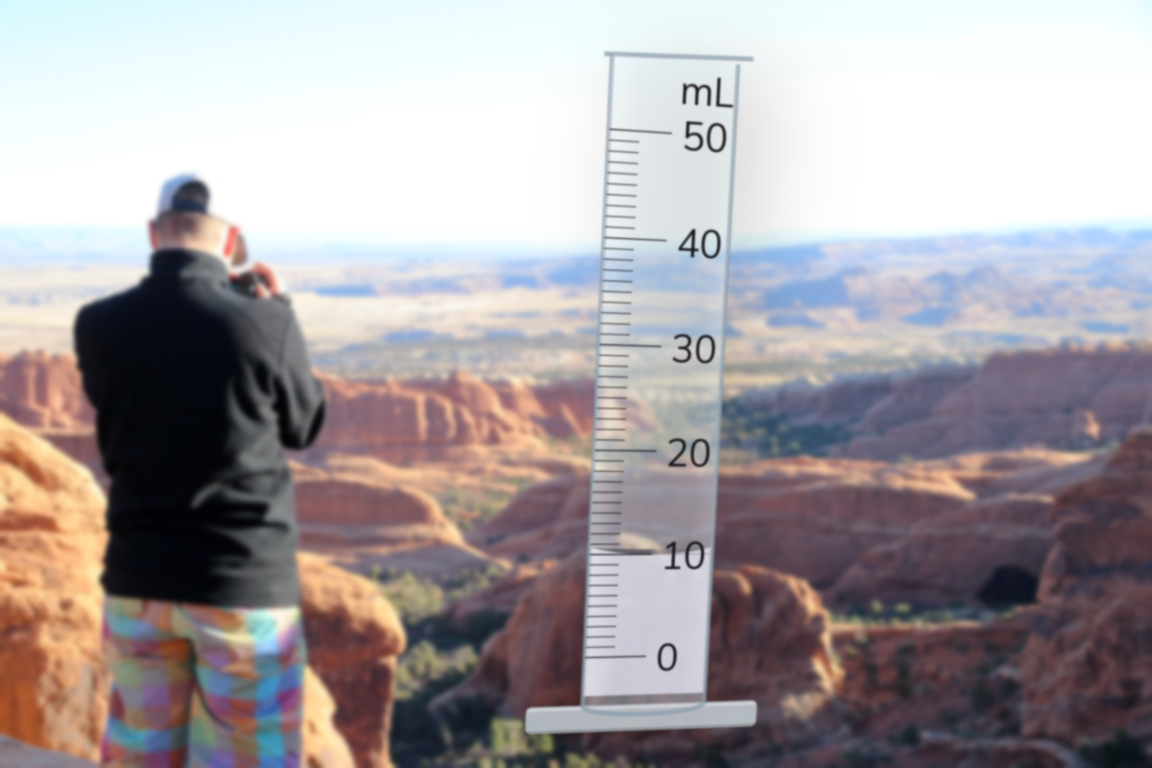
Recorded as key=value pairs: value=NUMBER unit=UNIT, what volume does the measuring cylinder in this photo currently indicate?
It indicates value=10 unit=mL
